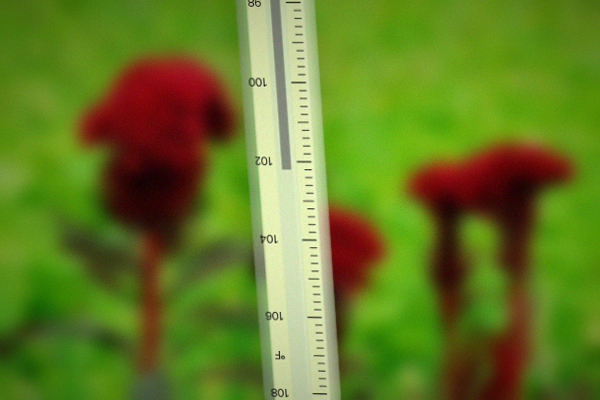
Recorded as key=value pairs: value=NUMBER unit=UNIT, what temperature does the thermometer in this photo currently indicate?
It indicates value=102.2 unit=°F
